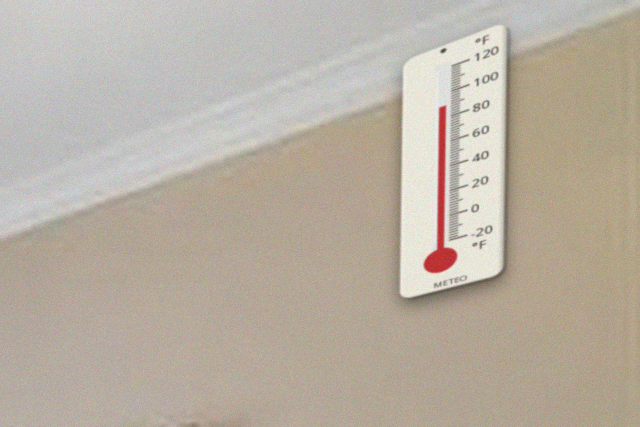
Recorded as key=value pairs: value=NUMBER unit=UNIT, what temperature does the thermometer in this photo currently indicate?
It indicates value=90 unit=°F
